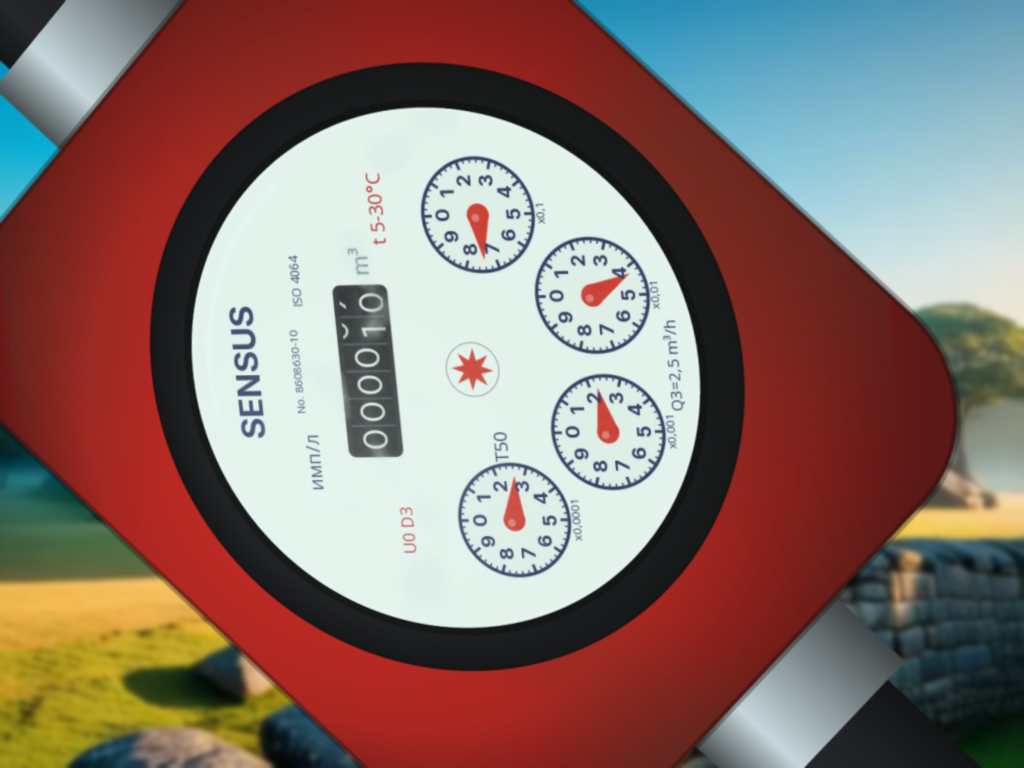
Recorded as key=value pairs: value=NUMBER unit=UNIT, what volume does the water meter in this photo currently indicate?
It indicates value=9.7422 unit=m³
